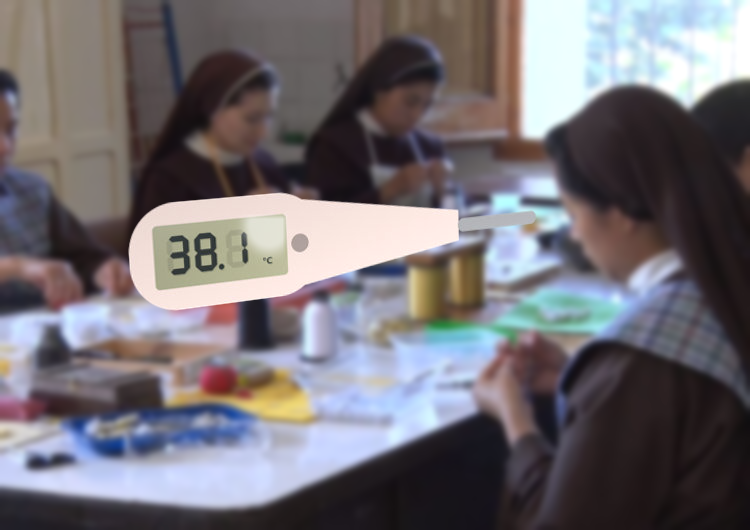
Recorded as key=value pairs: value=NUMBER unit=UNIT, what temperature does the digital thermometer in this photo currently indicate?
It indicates value=38.1 unit=°C
